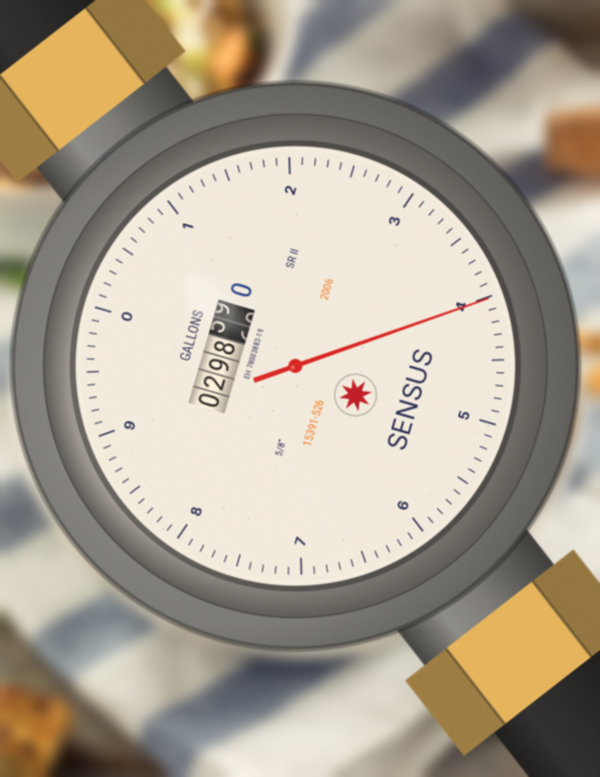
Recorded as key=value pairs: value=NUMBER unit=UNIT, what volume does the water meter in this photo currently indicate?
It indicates value=298594.0 unit=gal
